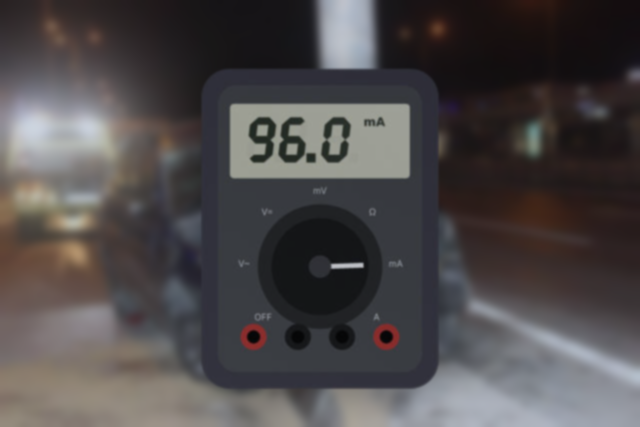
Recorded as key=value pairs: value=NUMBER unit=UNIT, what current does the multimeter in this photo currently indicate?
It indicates value=96.0 unit=mA
